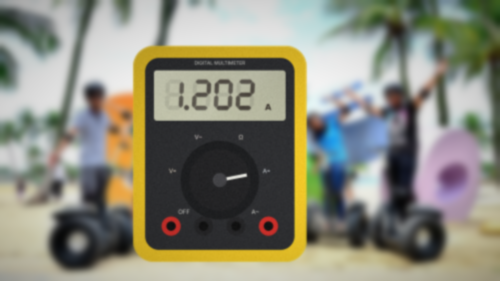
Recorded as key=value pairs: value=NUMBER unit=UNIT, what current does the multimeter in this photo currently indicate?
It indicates value=1.202 unit=A
